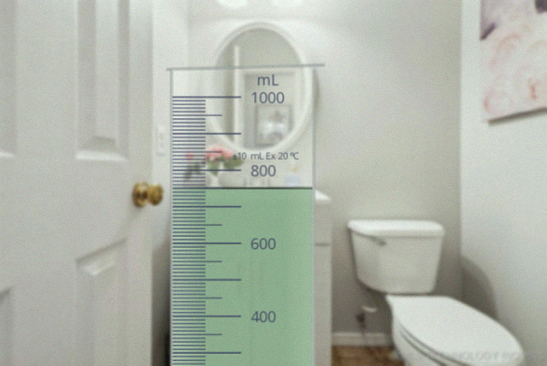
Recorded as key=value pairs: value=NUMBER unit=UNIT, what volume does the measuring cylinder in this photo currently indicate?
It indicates value=750 unit=mL
